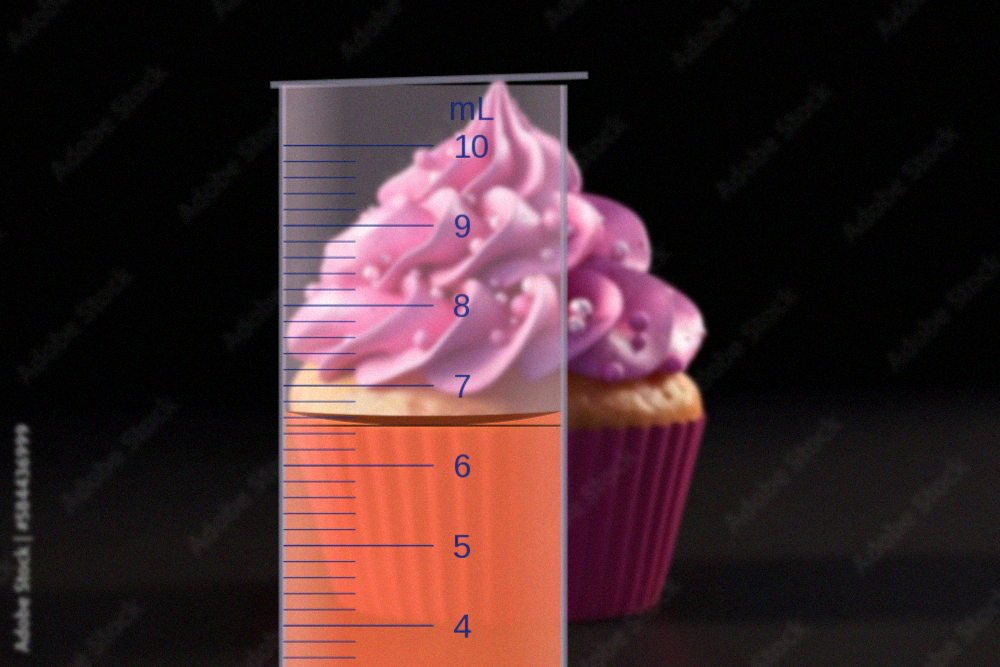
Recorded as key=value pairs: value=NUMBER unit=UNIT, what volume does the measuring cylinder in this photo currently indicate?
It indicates value=6.5 unit=mL
